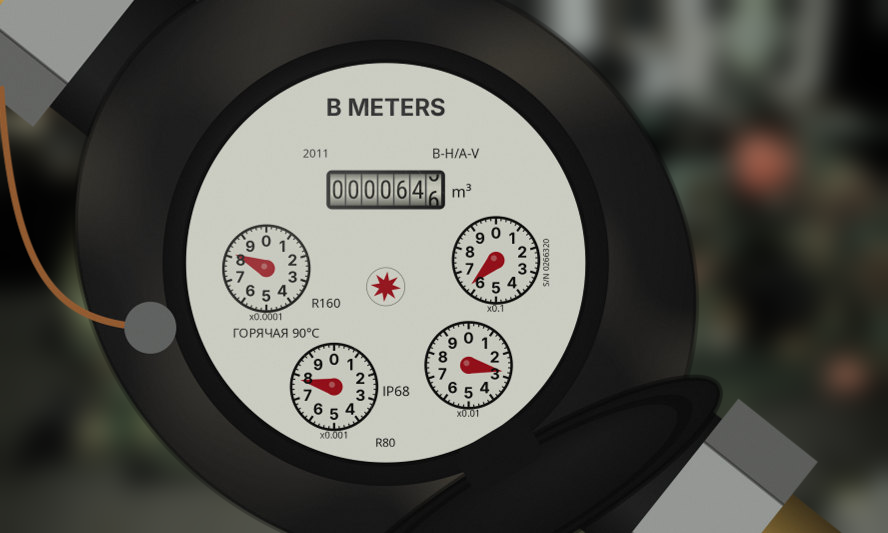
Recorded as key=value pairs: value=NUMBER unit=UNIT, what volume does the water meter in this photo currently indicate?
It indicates value=645.6278 unit=m³
